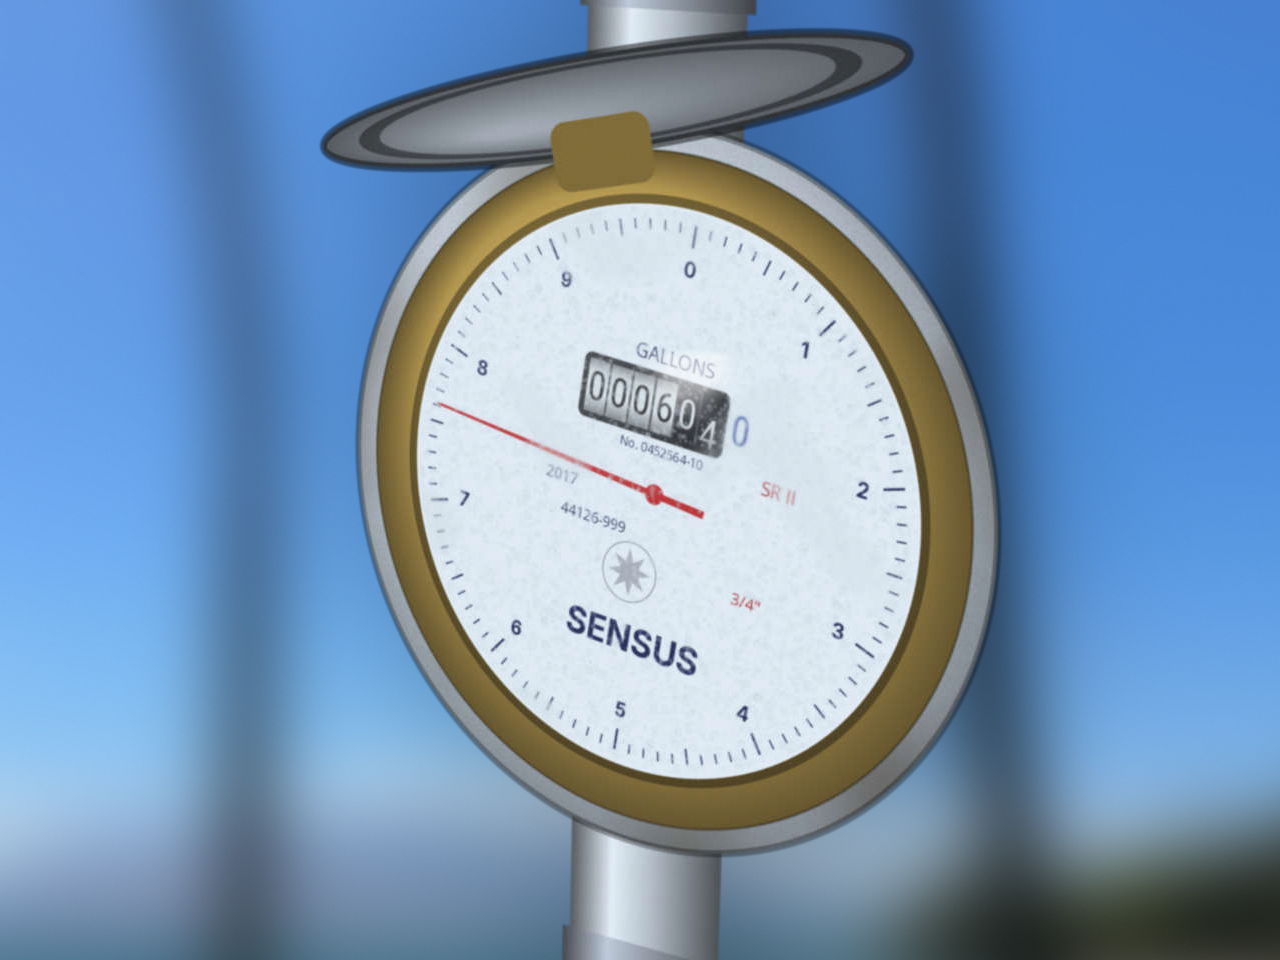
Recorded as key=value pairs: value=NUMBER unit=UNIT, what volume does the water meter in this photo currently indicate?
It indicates value=6037.6 unit=gal
